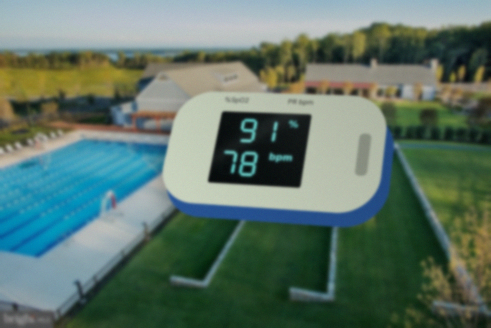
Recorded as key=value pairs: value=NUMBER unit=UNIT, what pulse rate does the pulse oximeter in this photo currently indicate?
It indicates value=78 unit=bpm
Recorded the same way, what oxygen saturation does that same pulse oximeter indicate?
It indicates value=91 unit=%
